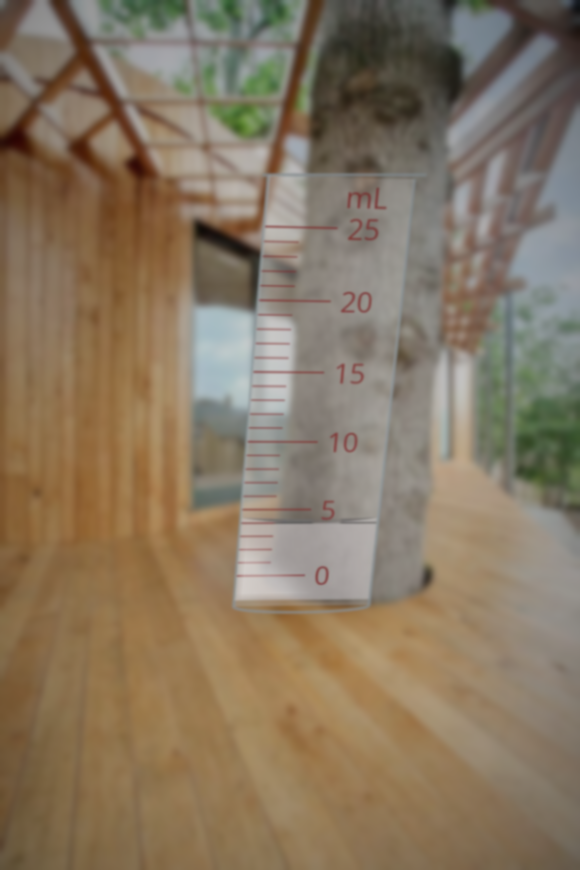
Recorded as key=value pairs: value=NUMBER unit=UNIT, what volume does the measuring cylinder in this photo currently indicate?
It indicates value=4 unit=mL
